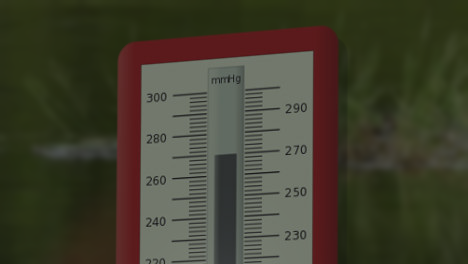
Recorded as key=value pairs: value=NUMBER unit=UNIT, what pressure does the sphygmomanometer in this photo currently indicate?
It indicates value=270 unit=mmHg
